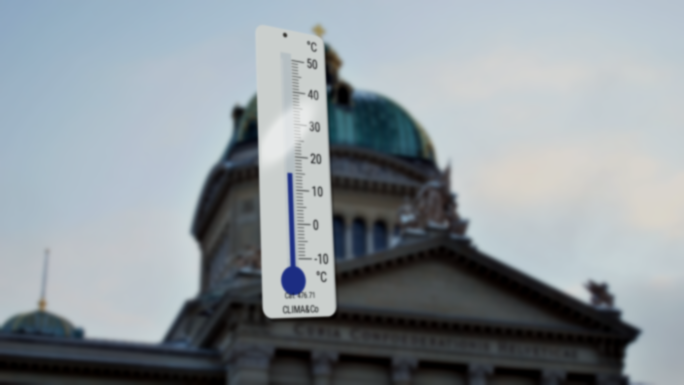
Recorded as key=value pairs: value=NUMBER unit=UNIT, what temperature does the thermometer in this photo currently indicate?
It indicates value=15 unit=°C
